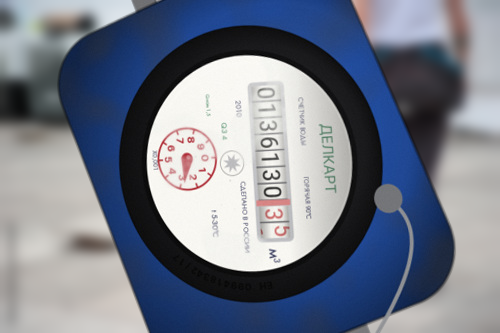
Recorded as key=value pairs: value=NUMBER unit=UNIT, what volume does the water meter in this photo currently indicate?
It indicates value=136130.352 unit=m³
